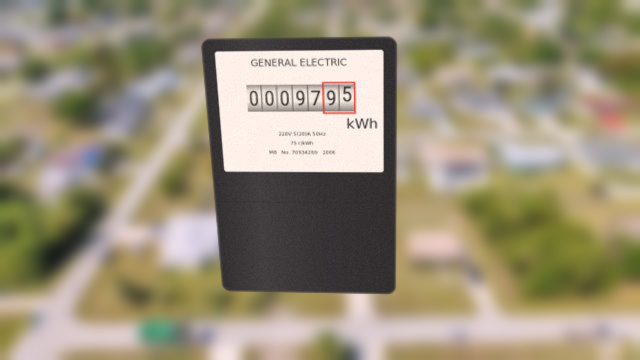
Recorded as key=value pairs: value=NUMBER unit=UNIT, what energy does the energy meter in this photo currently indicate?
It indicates value=97.95 unit=kWh
